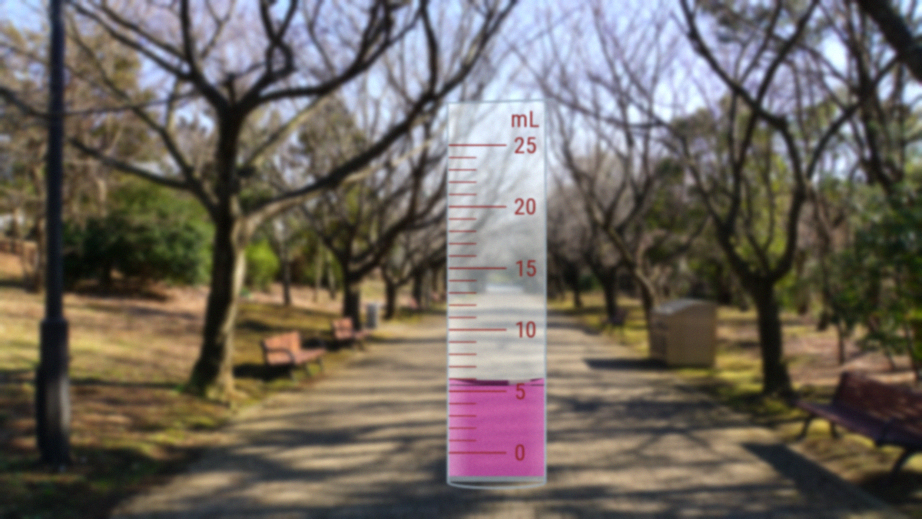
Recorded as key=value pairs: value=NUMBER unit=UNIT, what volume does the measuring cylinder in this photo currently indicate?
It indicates value=5.5 unit=mL
